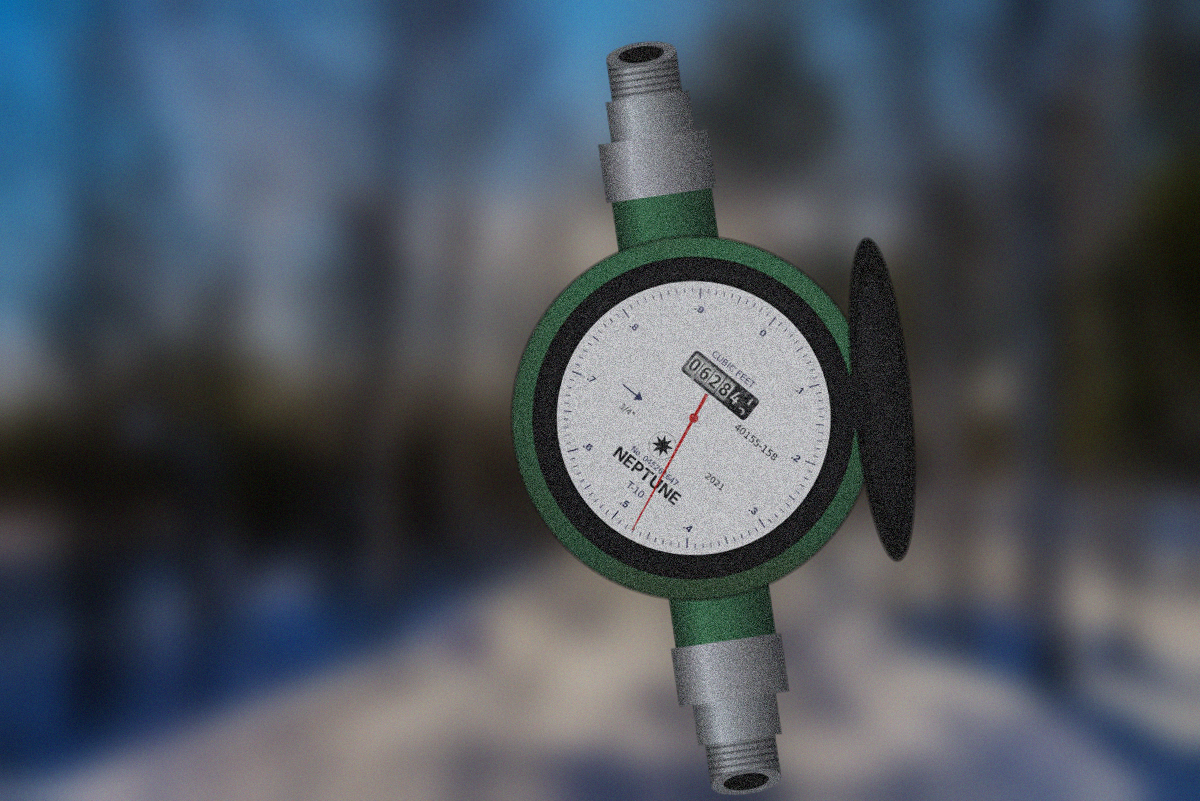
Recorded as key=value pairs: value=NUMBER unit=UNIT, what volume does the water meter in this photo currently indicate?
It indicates value=62841.47 unit=ft³
